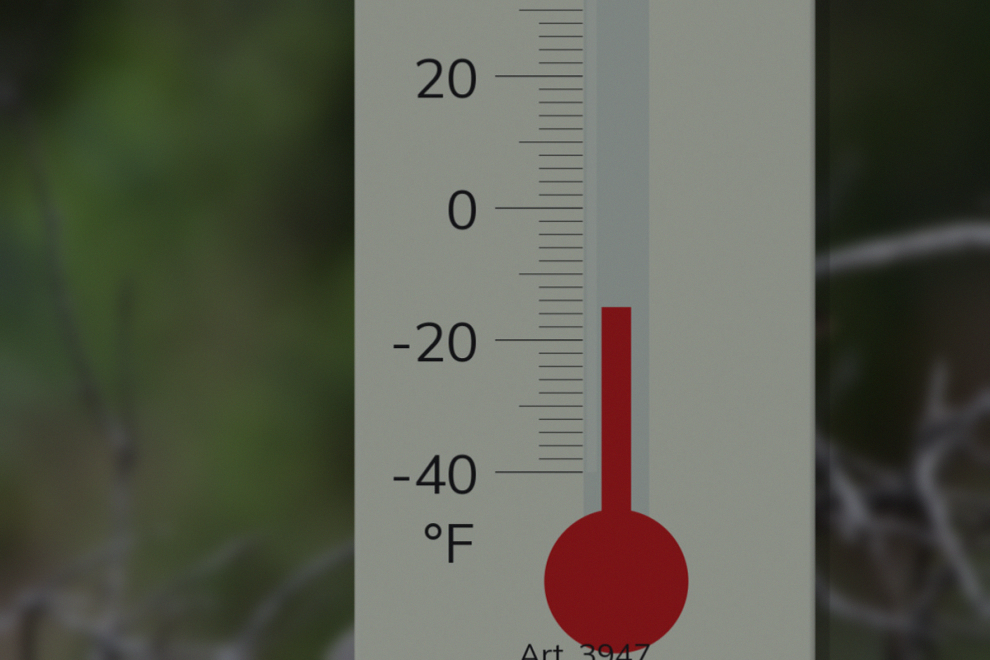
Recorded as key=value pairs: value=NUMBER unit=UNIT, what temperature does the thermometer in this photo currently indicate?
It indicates value=-15 unit=°F
